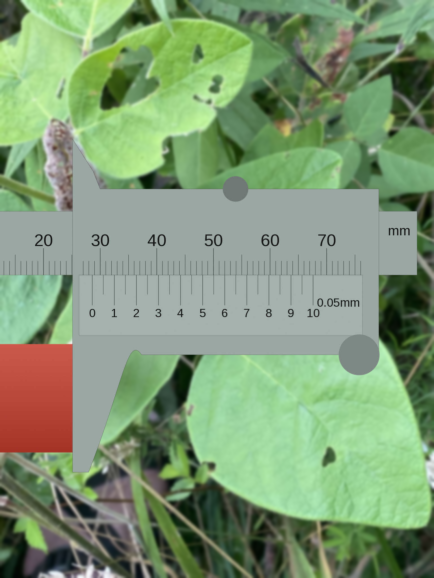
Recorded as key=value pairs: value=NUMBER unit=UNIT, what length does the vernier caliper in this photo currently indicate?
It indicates value=28.6 unit=mm
